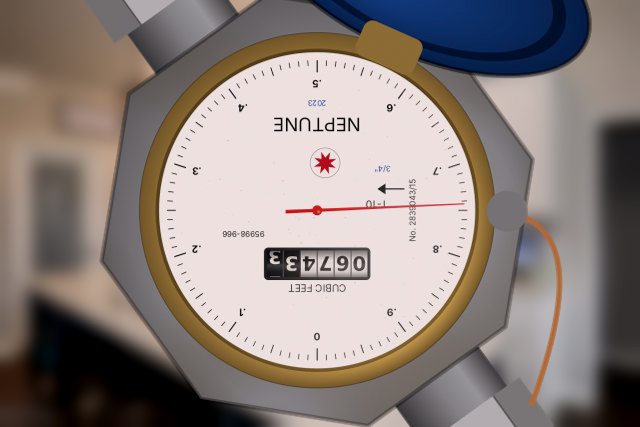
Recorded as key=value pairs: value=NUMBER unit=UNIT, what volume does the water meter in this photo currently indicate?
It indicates value=67432.74 unit=ft³
